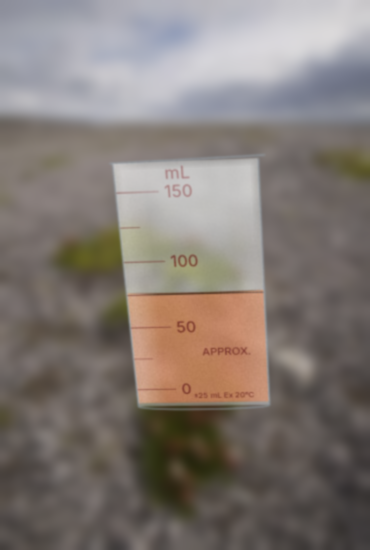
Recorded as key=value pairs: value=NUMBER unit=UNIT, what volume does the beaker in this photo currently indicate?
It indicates value=75 unit=mL
